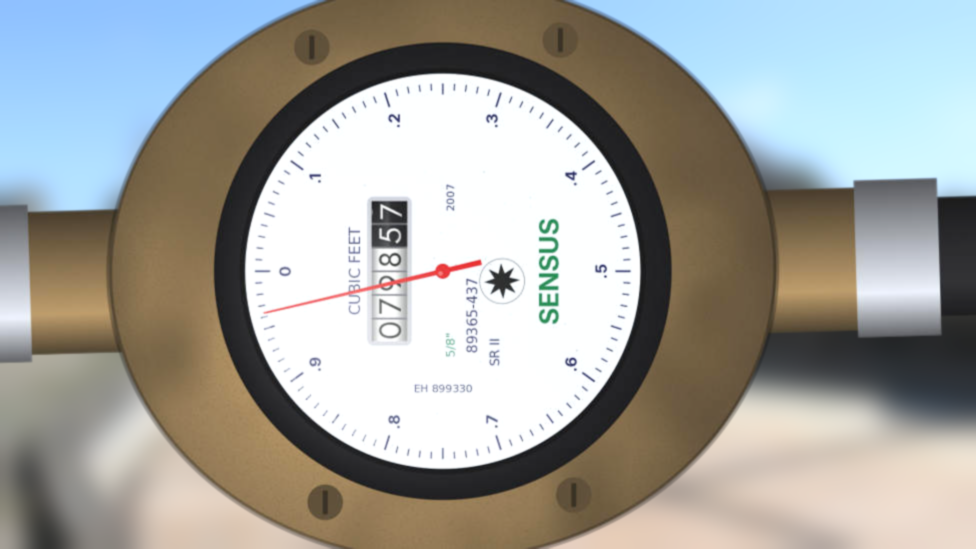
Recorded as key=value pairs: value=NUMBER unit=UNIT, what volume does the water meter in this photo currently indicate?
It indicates value=79856.96 unit=ft³
